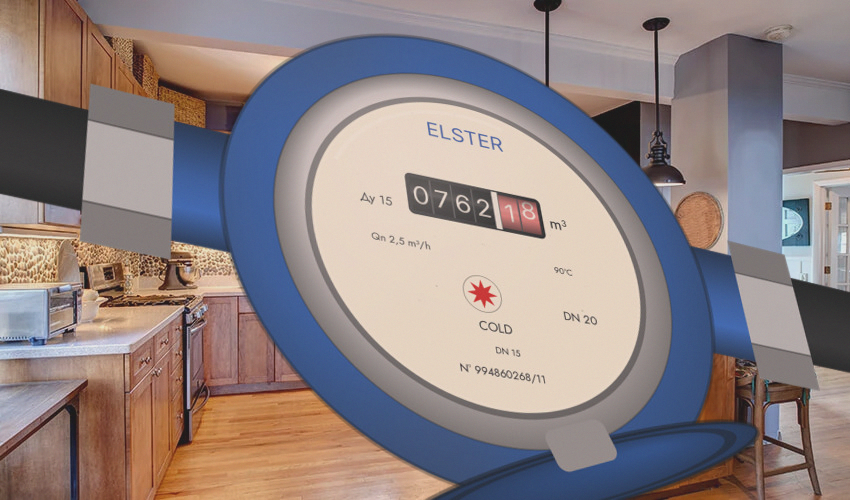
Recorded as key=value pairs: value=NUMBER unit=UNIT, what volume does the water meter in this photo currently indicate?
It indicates value=762.18 unit=m³
